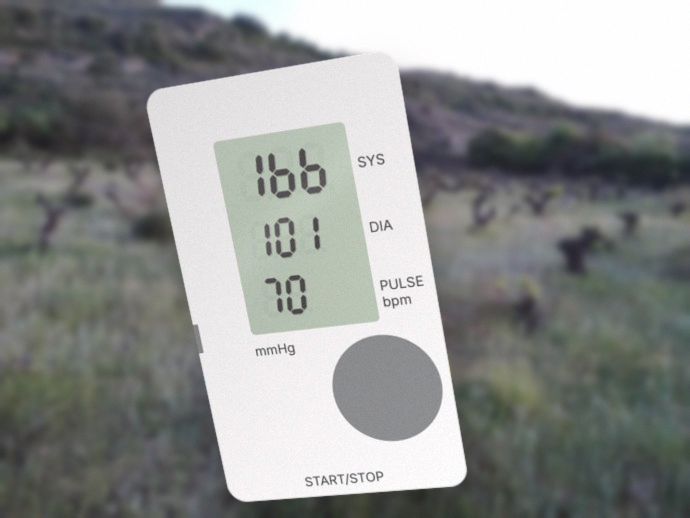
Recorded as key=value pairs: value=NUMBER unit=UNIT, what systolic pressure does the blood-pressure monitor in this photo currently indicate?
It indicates value=166 unit=mmHg
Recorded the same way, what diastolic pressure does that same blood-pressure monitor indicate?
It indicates value=101 unit=mmHg
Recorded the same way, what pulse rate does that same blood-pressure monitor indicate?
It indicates value=70 unit=bpm
